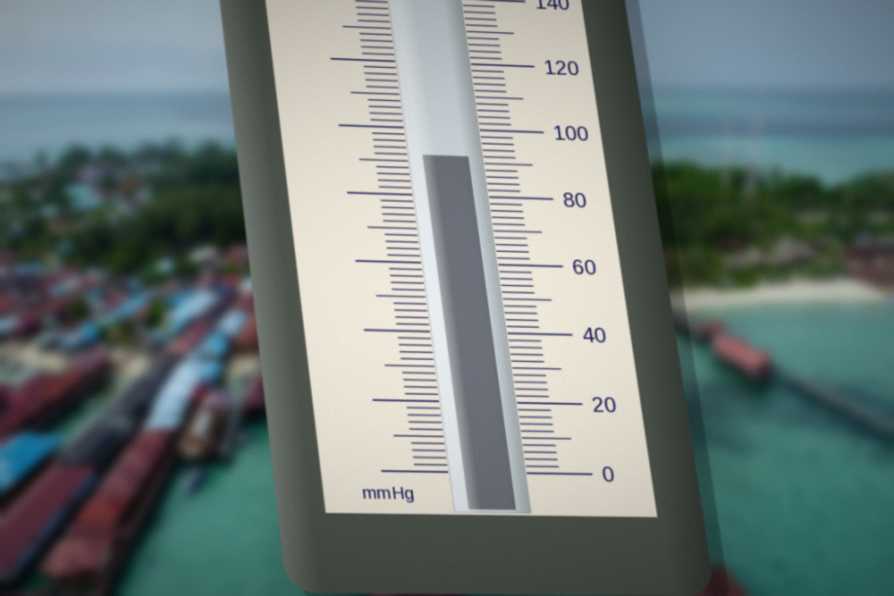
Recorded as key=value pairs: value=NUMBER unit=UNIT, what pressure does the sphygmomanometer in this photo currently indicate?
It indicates value=92 unit=mmHg
